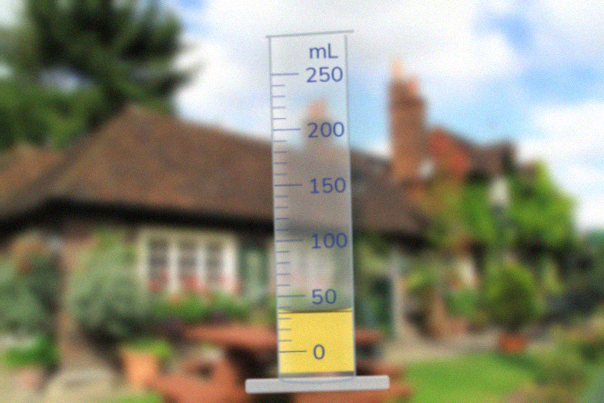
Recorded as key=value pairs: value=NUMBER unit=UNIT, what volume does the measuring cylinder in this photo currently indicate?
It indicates value=35 unit=mL
